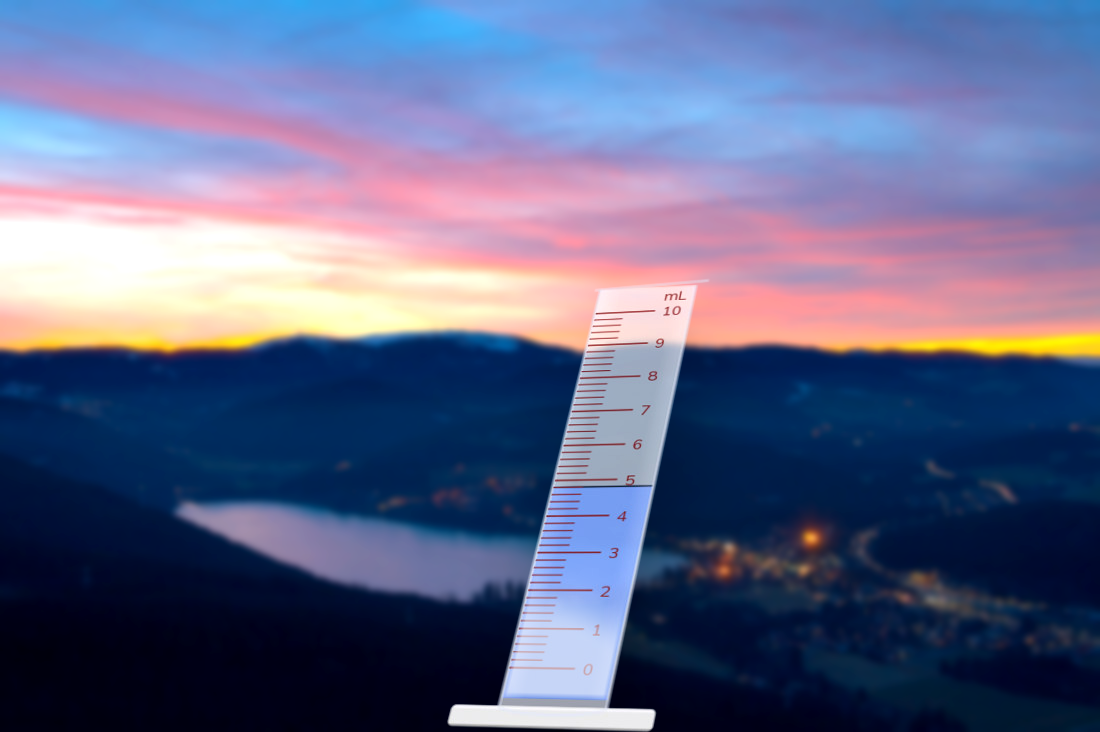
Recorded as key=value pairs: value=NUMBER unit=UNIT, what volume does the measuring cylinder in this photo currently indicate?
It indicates value=4.8 unit=mL
